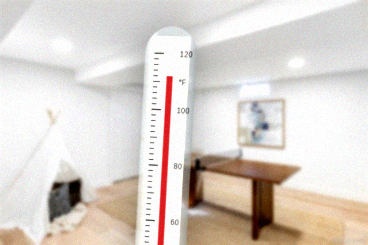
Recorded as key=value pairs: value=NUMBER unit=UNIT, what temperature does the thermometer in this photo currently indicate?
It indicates value=112 unit=°F
